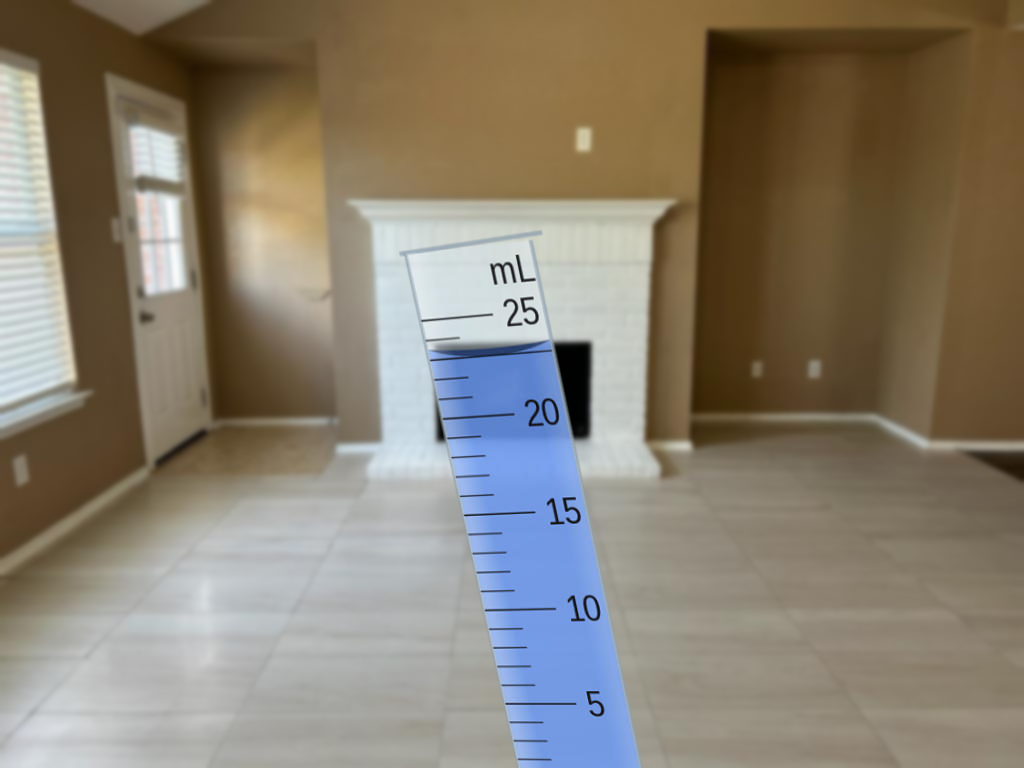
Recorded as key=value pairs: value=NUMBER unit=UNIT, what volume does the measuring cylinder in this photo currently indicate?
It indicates value=23 unit=mL
